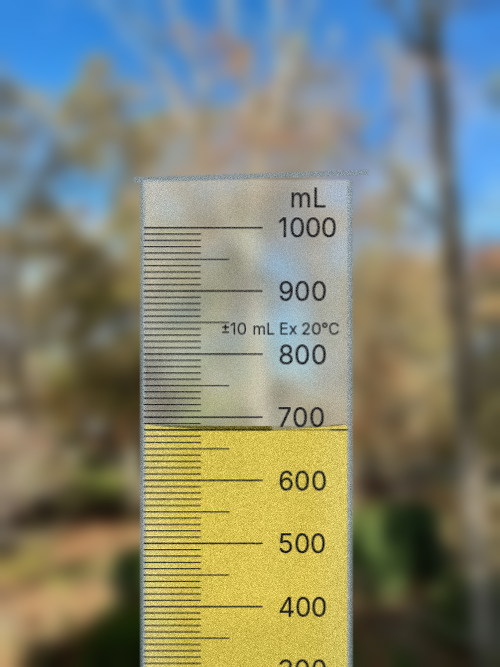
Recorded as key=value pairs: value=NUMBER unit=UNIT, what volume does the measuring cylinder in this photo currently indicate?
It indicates value=680 unit=mL
